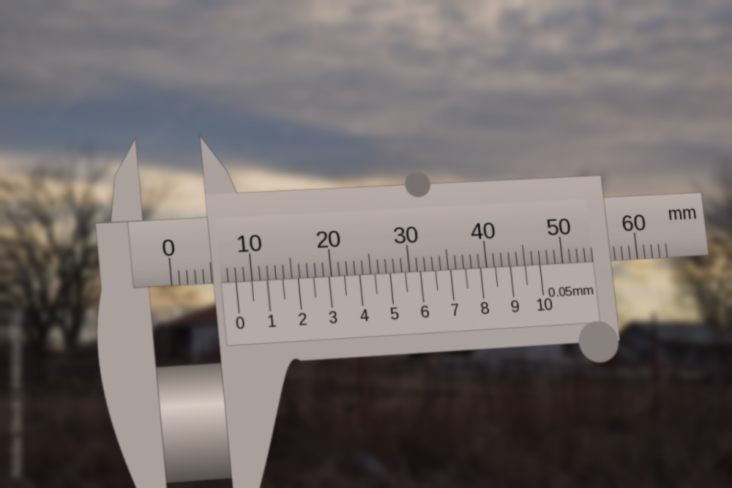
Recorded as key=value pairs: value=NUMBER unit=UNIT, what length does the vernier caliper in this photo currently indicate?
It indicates value=8.0 unit=mm
